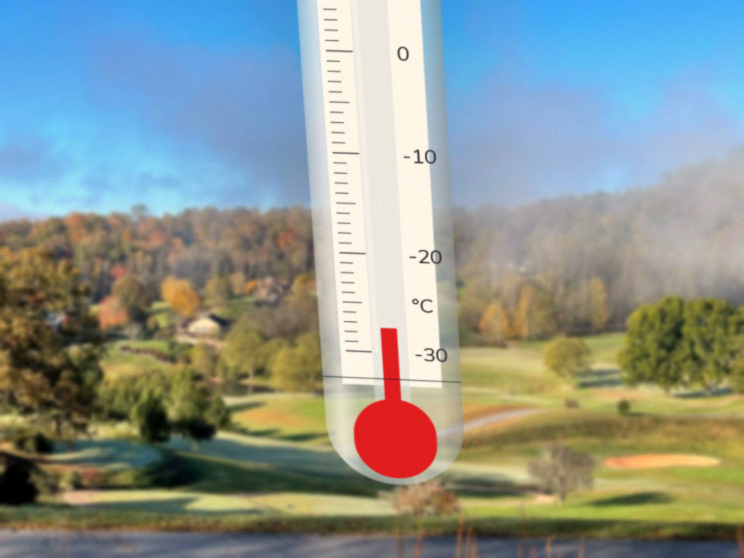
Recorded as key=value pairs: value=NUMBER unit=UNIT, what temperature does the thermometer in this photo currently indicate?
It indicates value=-27.5 unit=°C
